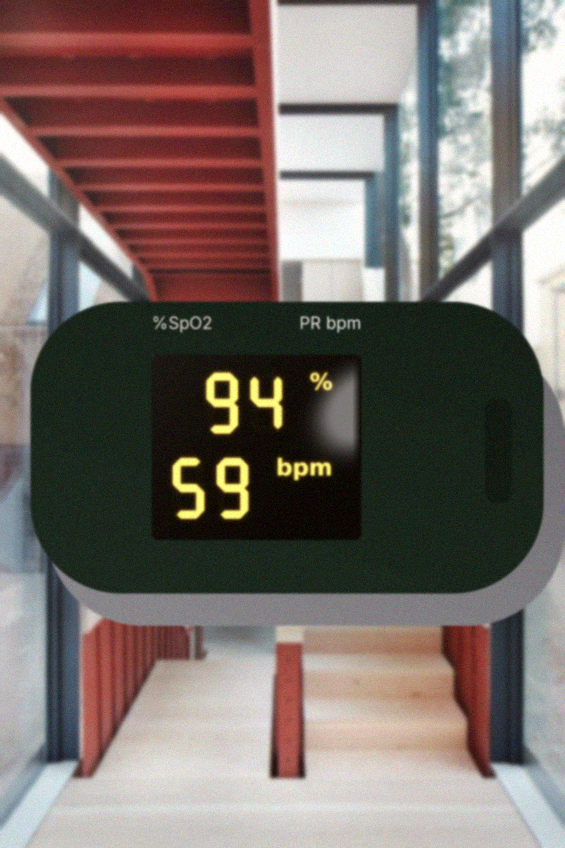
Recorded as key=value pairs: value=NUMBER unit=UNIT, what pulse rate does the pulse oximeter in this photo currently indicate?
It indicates value=59 unit=bpm
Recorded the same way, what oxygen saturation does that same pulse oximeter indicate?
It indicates value=94 unit=%
